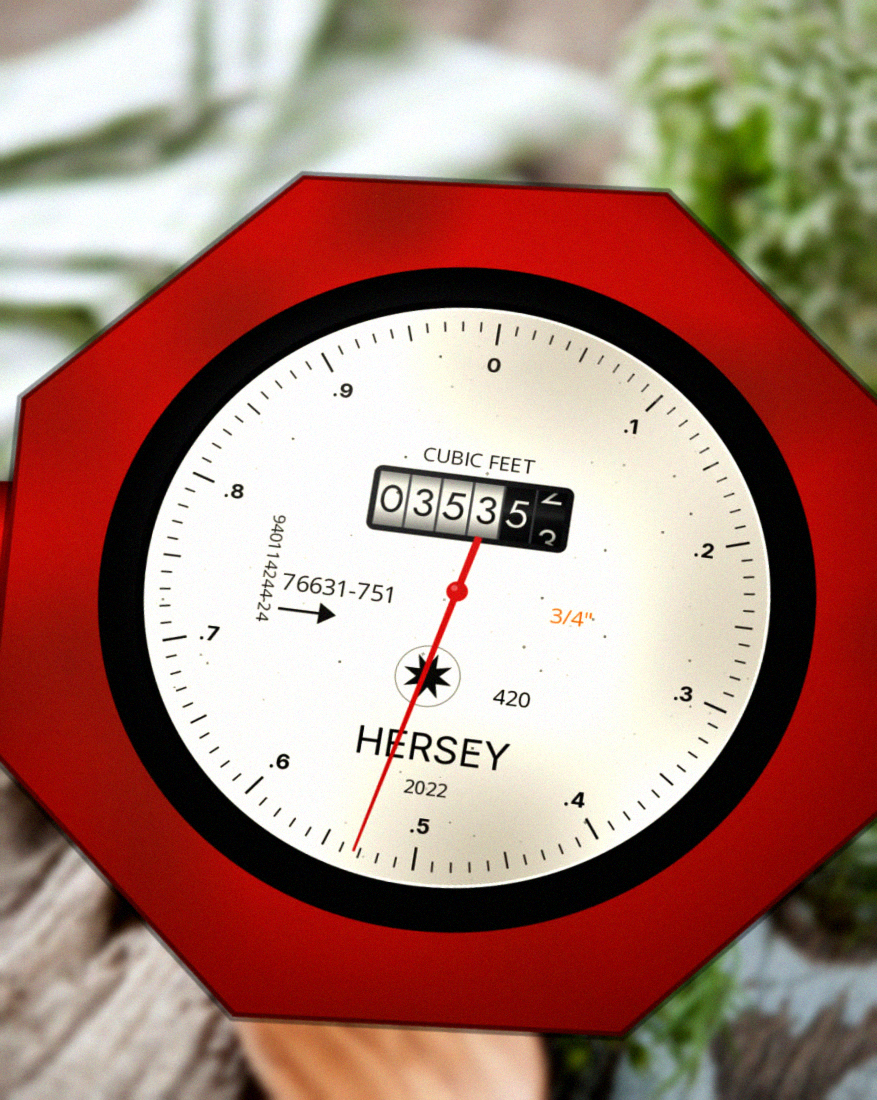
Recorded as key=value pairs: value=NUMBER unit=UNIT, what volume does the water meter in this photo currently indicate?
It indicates value=35352.53 unit=ft³
